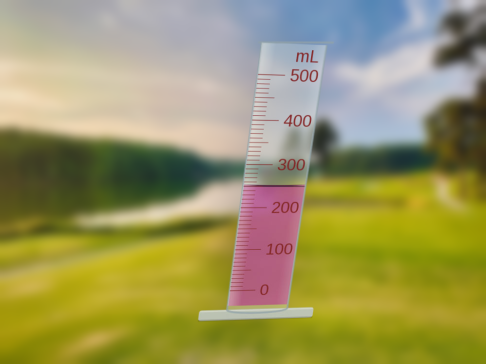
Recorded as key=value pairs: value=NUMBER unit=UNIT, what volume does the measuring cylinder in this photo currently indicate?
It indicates value=250 unit=mL
